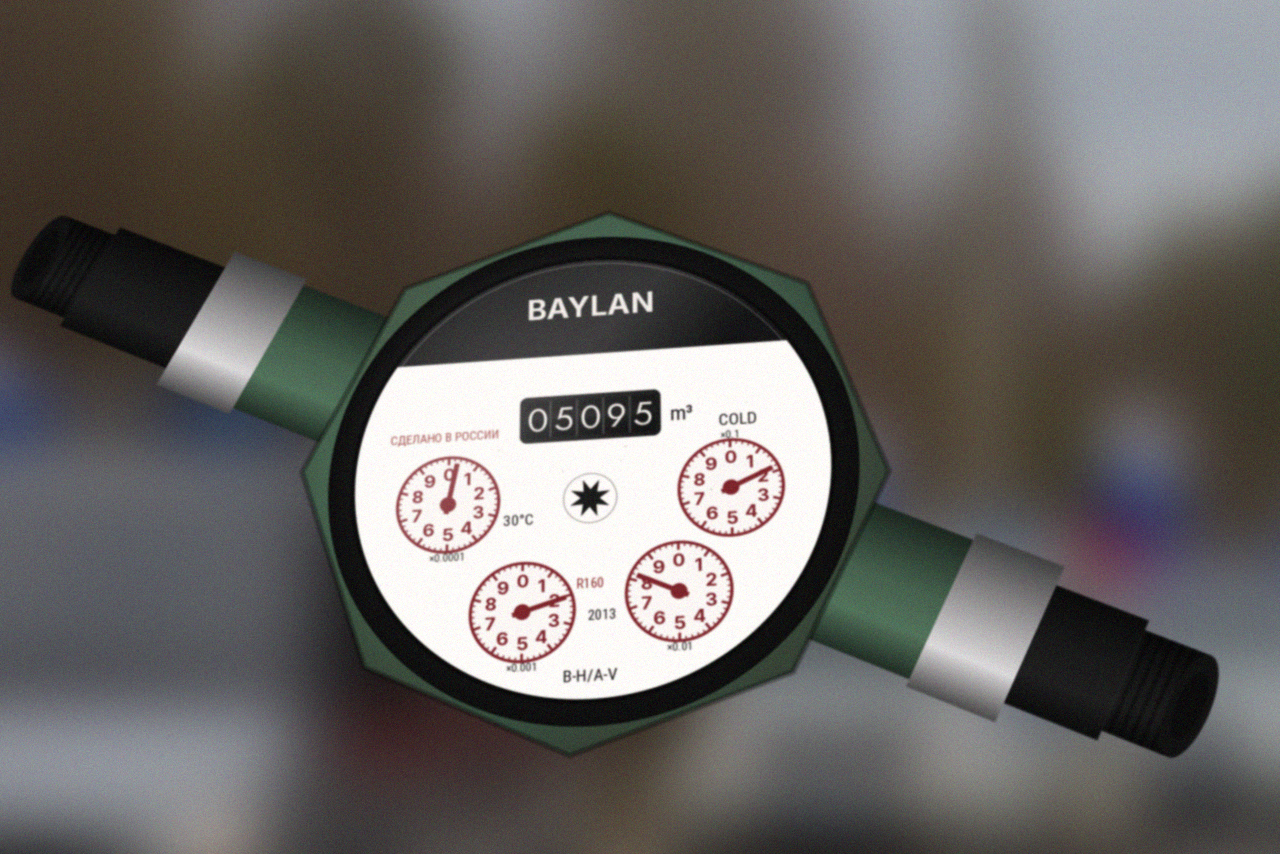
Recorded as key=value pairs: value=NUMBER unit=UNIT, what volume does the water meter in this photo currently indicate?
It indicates value=5095.1820 unit=m³
